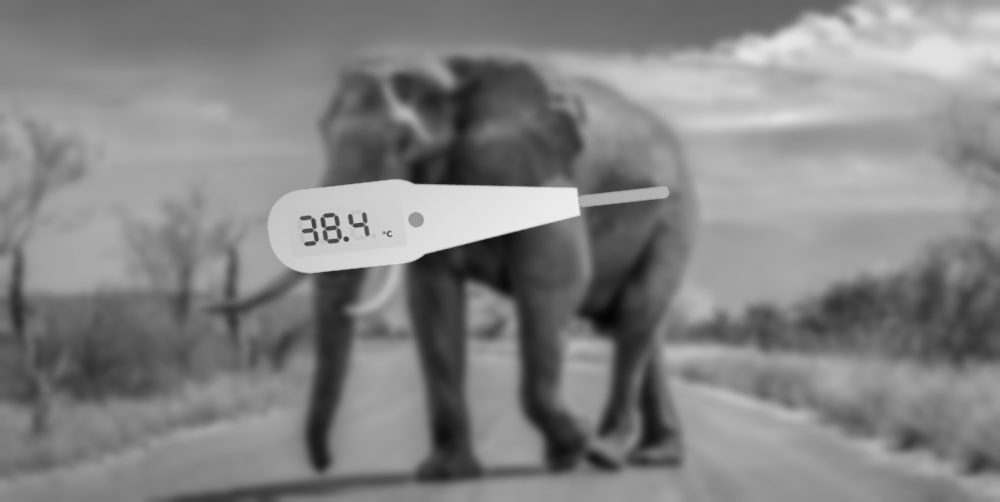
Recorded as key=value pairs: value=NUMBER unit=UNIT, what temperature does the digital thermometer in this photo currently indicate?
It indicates value=38.4 unit=°C
